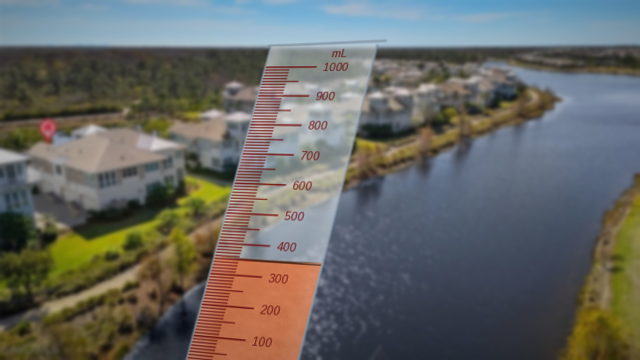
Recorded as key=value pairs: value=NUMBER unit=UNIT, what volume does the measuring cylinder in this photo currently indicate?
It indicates value=350 unit=mL
